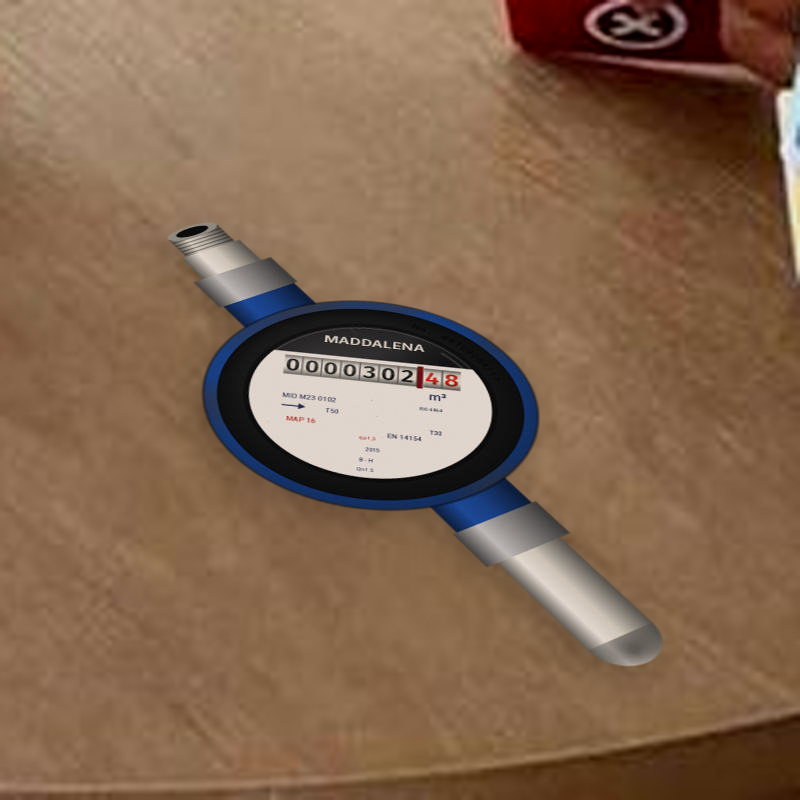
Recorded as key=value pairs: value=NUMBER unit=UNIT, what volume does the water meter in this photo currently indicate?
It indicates value=302.48 unit=m³
